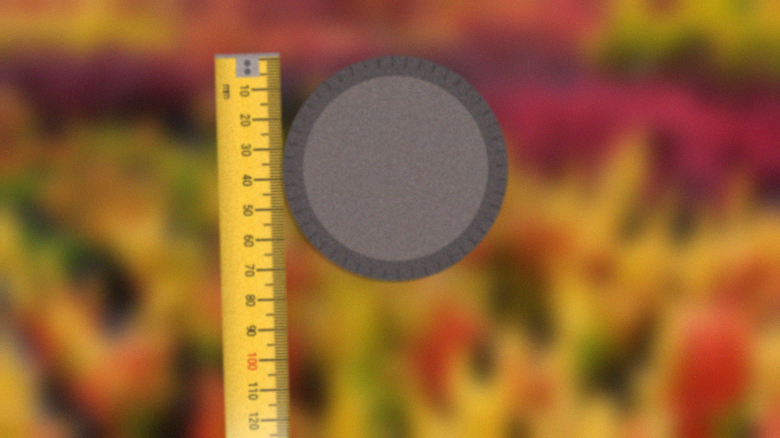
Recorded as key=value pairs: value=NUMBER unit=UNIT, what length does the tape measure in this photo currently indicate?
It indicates value=75 unit=mm
